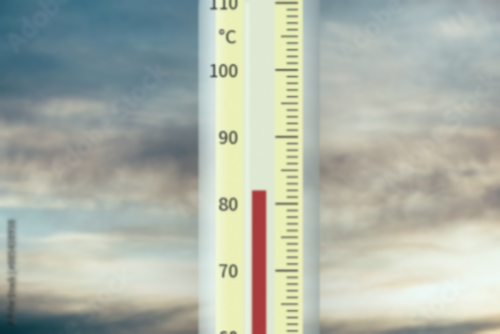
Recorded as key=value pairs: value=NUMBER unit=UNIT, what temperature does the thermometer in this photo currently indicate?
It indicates value=82 unit=°C
